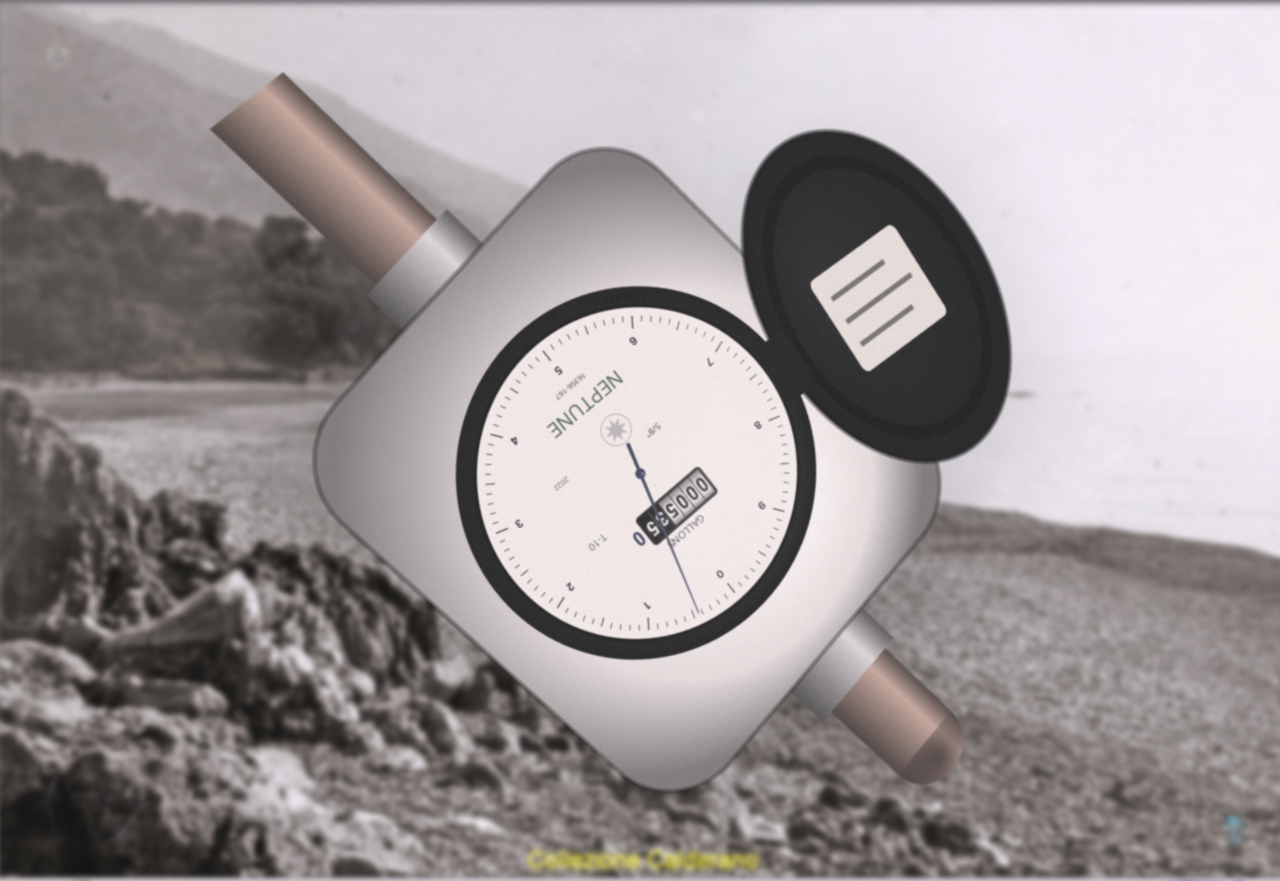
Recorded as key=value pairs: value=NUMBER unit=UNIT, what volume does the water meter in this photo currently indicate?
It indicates value=5350.4 unit=gal
